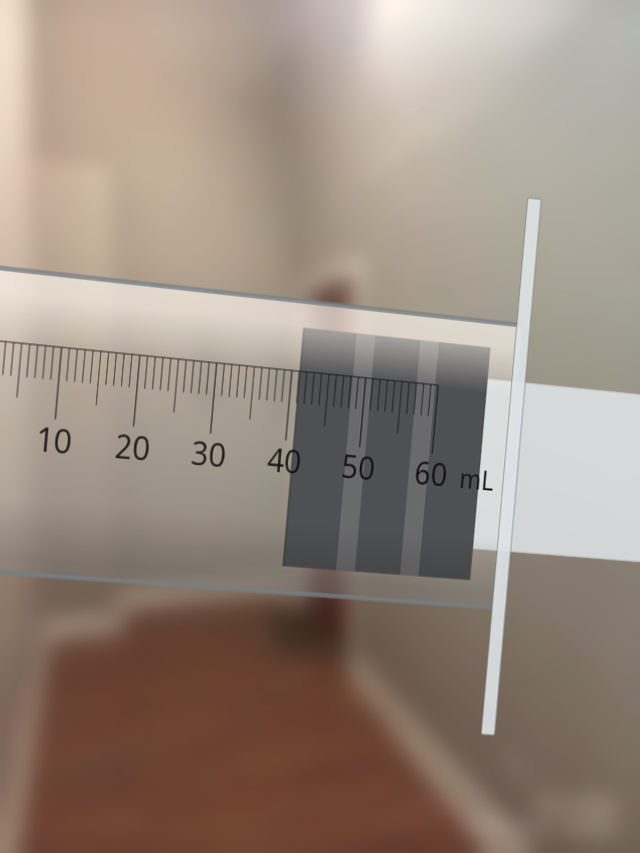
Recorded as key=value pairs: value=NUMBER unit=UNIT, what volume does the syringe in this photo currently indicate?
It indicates value=41 unit=mL
